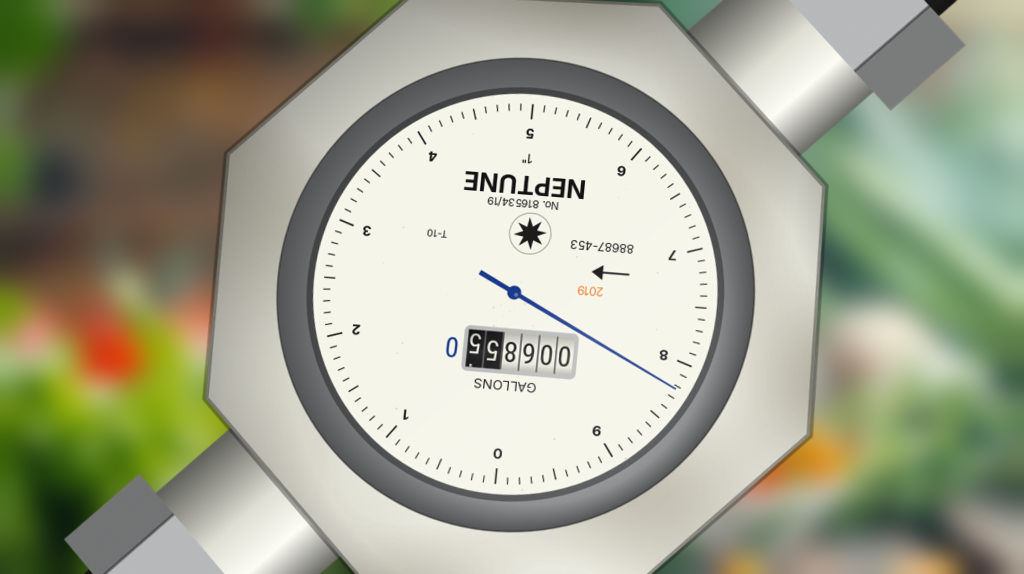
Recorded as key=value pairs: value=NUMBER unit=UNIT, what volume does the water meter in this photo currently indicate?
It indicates value=68548.2 unit=gal
